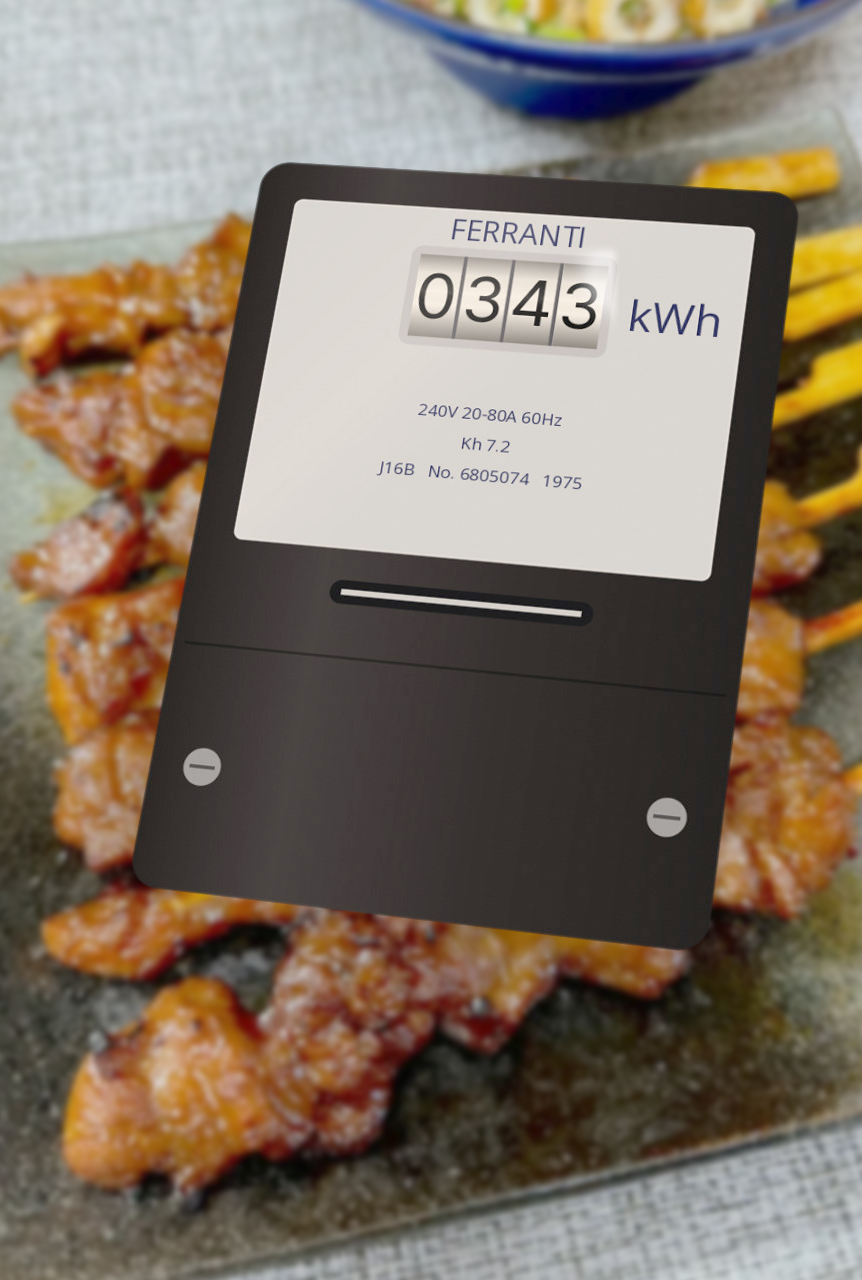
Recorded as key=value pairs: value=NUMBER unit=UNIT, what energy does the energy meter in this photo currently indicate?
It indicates value=343 unit=kWh
